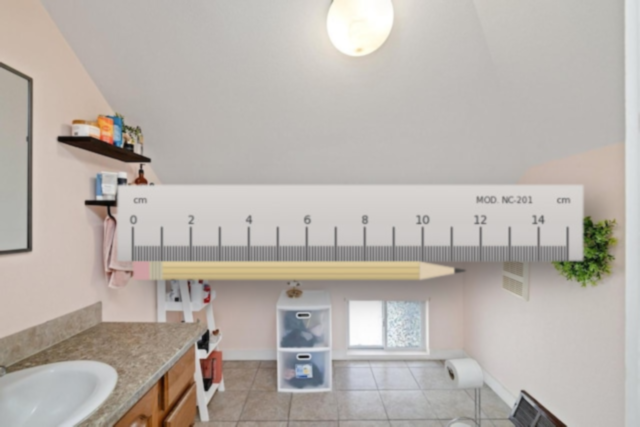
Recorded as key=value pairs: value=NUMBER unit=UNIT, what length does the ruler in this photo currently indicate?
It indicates value=11.5 unit=cm
